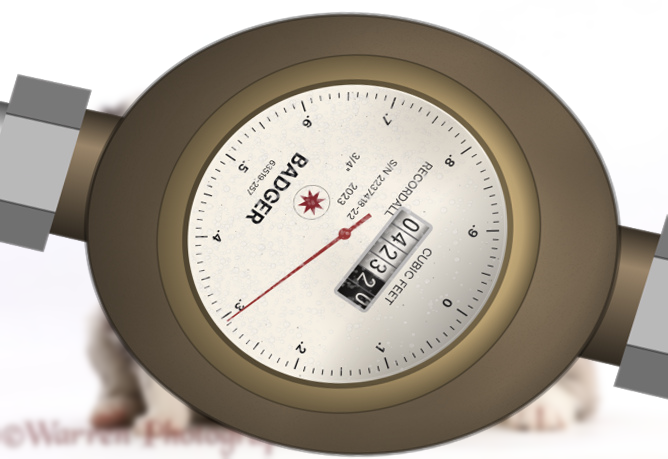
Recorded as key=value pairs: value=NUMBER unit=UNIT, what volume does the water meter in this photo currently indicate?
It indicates value=42320.29 unit=ft³
